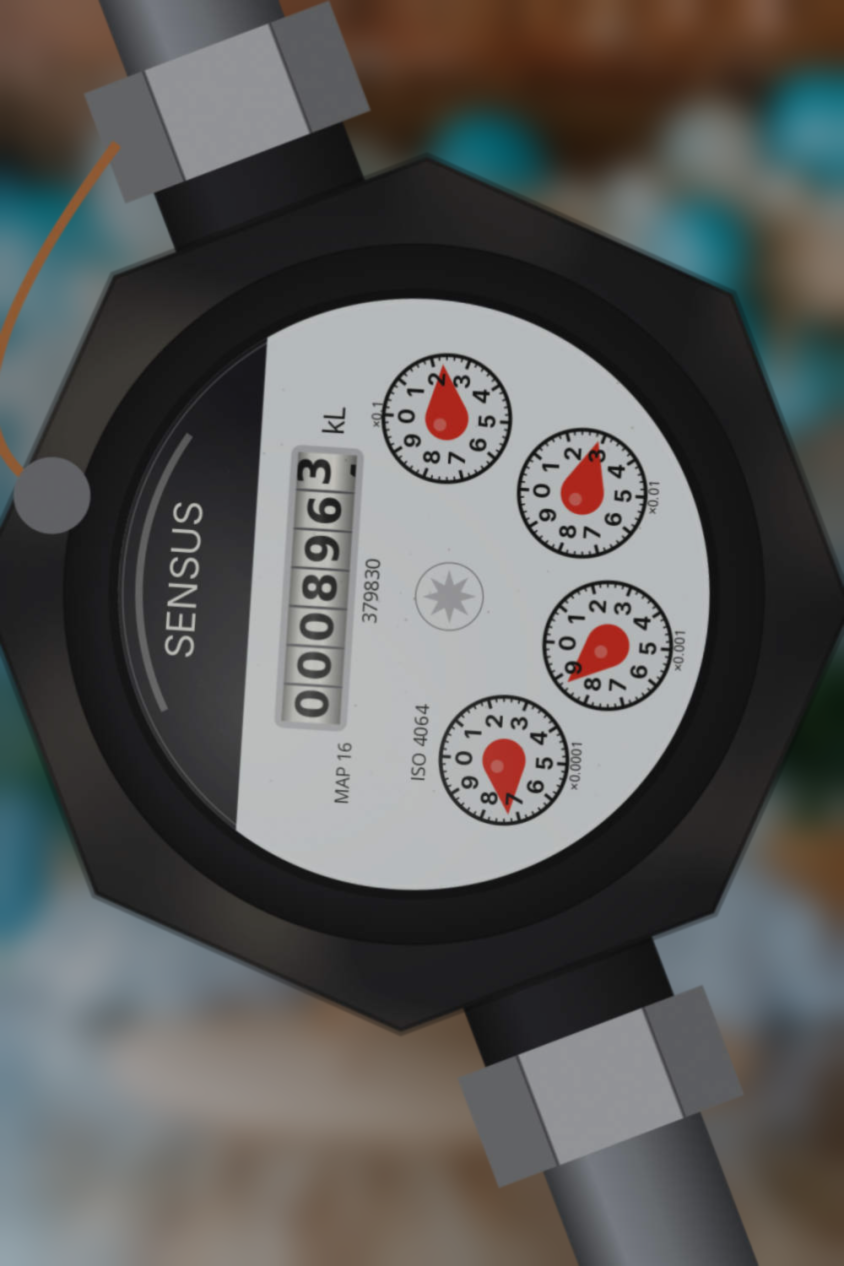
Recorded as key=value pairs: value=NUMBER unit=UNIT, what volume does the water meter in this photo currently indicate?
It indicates value=8963.2287 unit=kL
